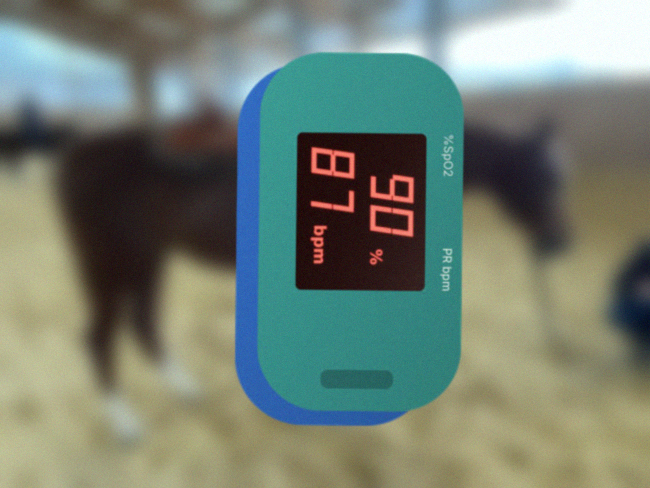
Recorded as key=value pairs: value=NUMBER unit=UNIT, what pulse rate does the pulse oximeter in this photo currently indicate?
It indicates value=87 unit=bpm
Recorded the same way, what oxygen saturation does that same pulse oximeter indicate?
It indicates value=90 unit=%
